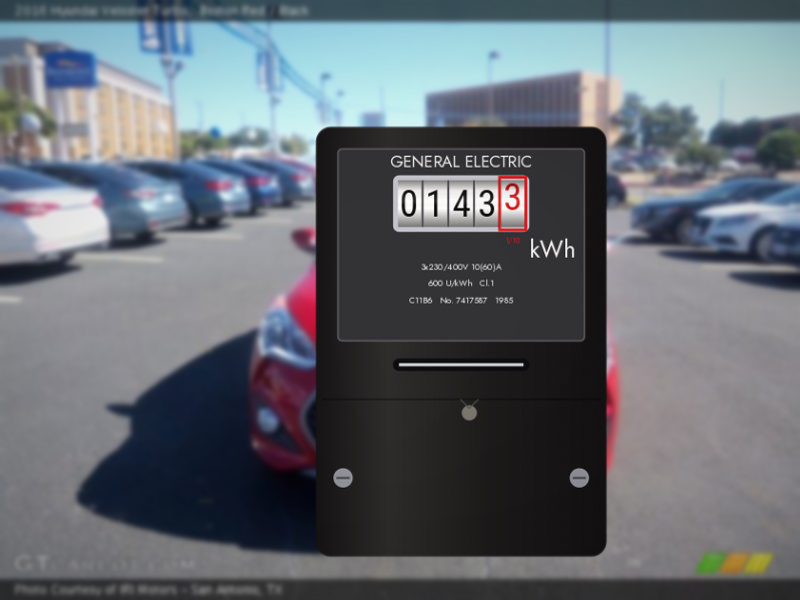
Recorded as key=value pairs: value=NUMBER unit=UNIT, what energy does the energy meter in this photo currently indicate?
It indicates value=143.3 unit=kWh
